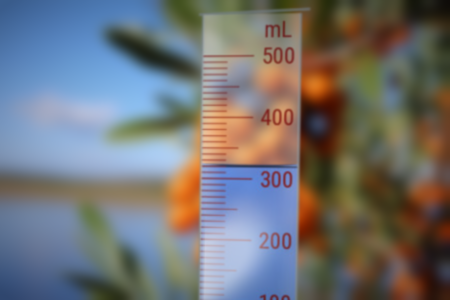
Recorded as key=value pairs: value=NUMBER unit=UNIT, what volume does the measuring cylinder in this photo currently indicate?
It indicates value=320 unit=mL
